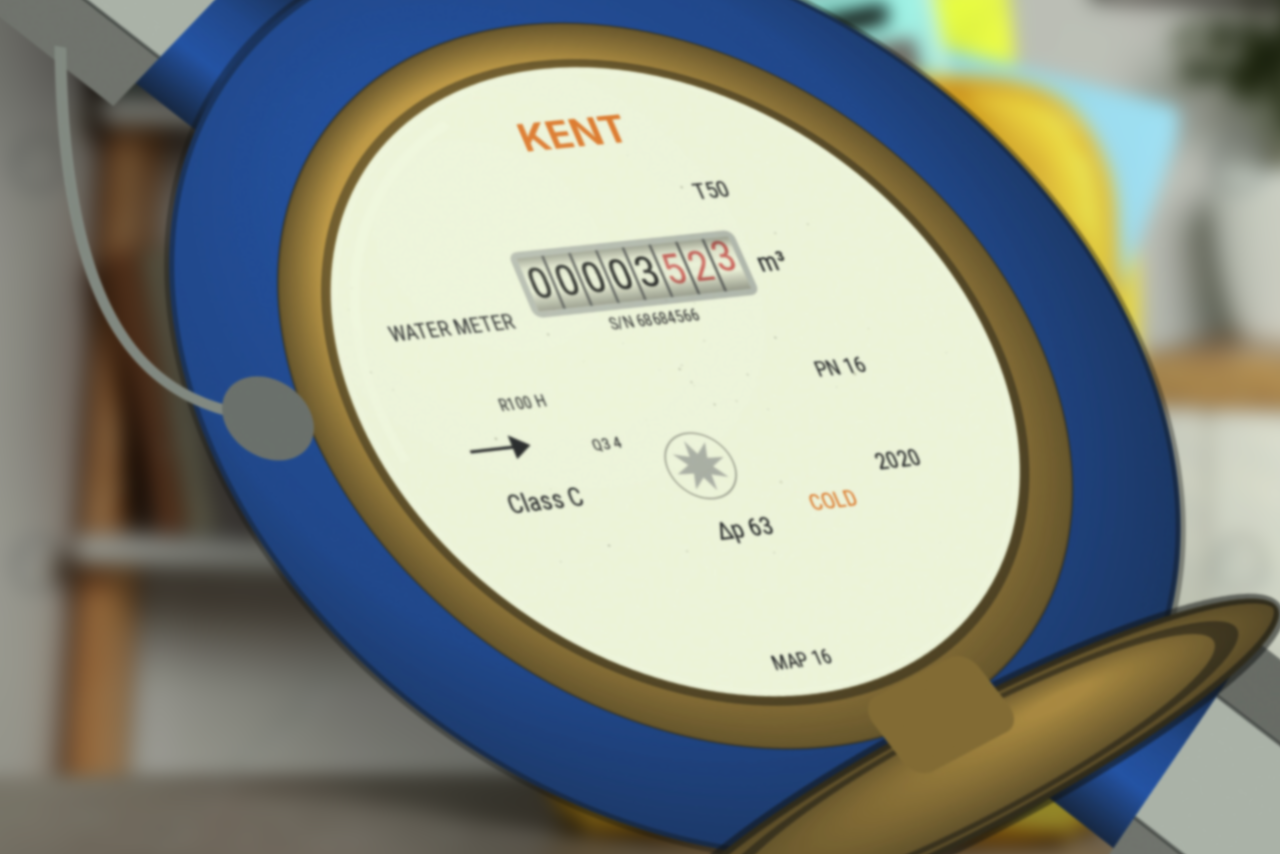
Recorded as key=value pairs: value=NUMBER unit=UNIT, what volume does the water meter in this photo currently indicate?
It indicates value=3.523 unit=m³
